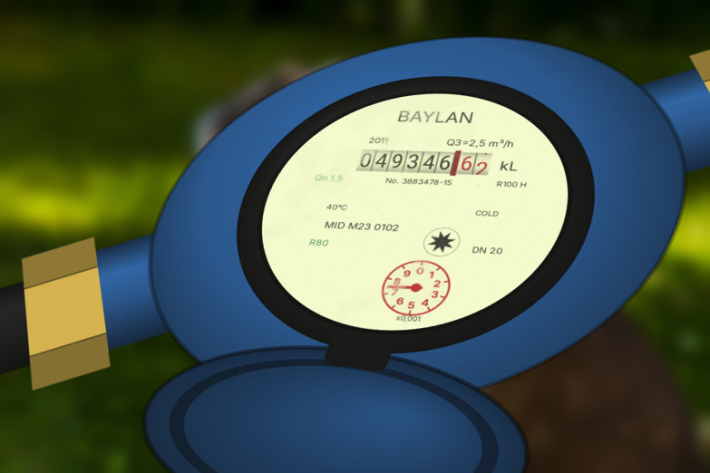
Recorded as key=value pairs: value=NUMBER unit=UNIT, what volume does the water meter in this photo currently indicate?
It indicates value=49346.617 unit=kL
